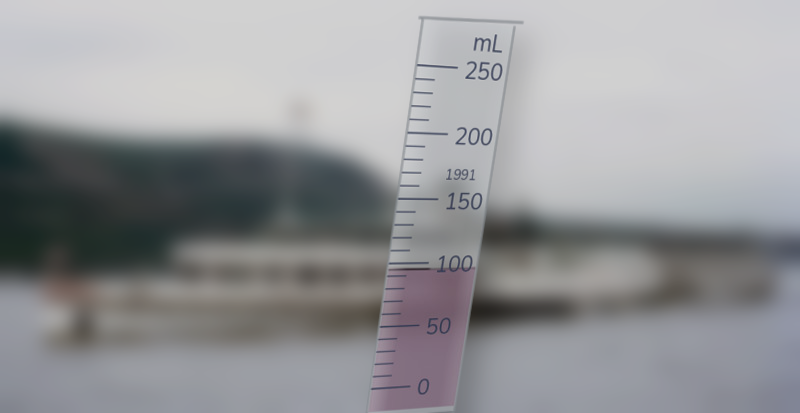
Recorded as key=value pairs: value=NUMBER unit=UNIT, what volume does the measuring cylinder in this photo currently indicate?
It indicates value=95 unit=mL
